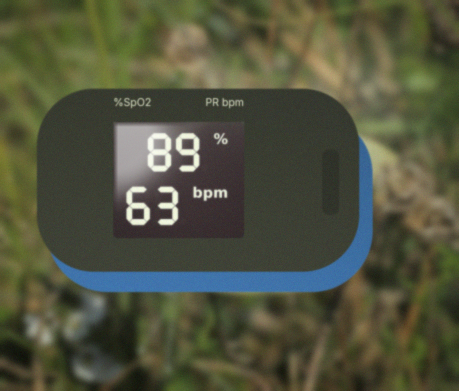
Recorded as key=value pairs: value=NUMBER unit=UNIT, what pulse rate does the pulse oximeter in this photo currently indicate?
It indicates value=63 unit=bpm
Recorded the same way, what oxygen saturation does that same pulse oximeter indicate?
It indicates value=89 unit=%
